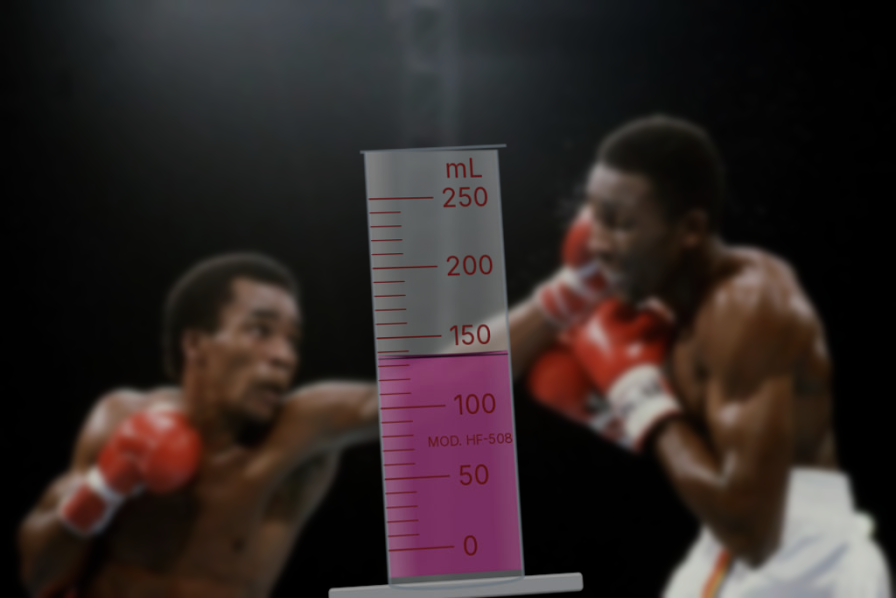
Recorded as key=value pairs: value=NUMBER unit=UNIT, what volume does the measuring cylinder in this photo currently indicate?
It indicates value=135 unit=mL
